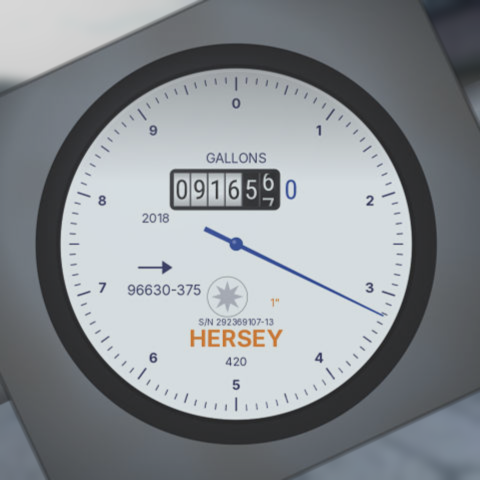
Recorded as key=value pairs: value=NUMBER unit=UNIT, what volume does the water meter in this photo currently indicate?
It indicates value=916563.2 unit=gal
